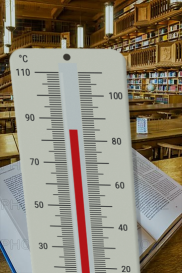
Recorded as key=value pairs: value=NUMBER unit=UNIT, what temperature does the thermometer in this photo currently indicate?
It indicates value=85 unit=°C
